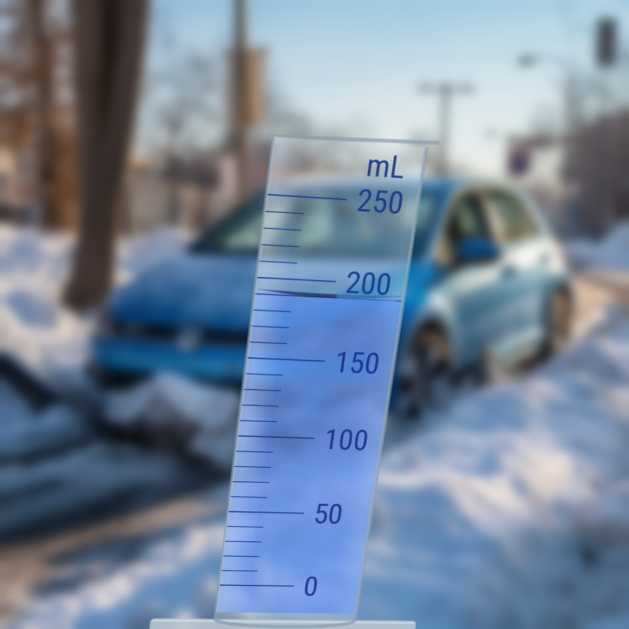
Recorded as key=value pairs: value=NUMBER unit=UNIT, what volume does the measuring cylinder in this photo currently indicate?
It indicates value=190 unit=mL
